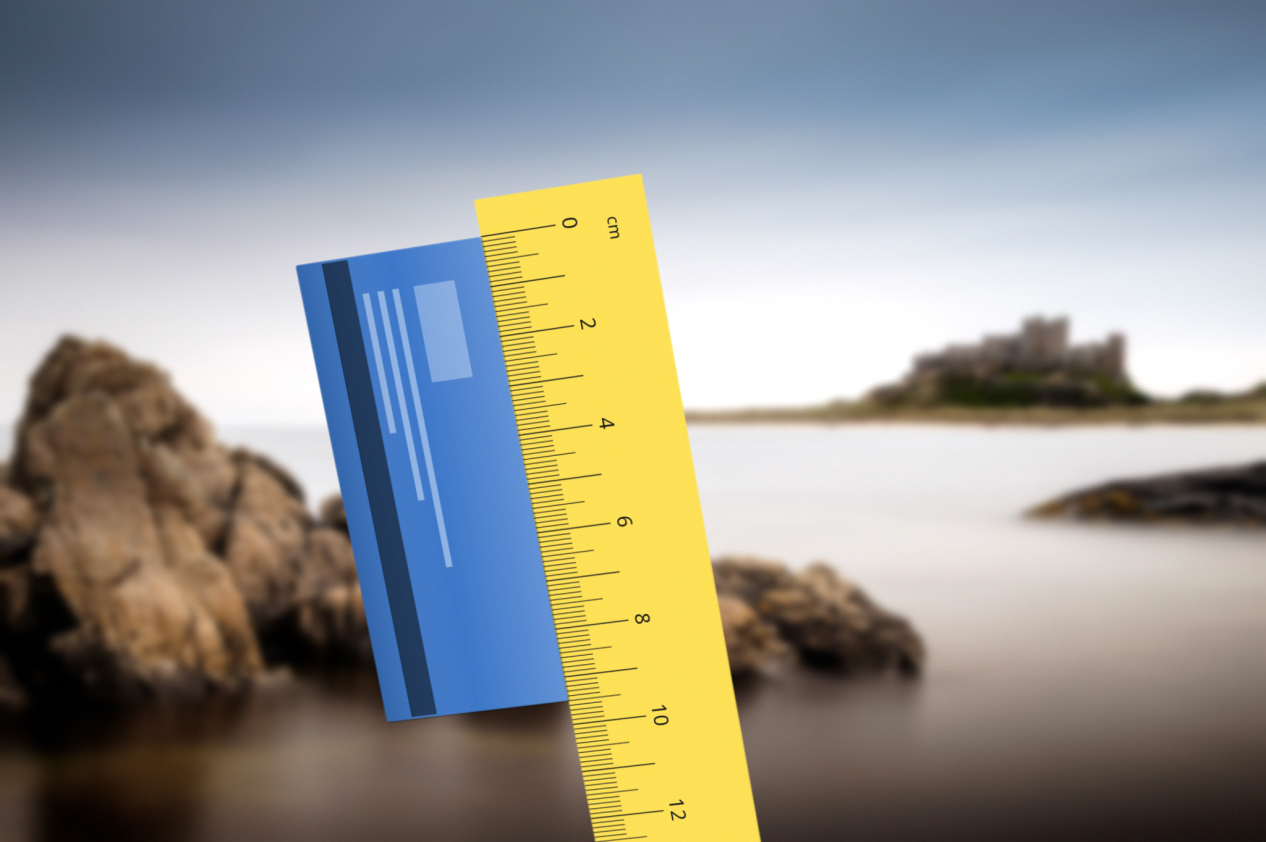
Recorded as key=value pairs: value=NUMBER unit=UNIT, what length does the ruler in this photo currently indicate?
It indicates value=9.5 unit=cm
